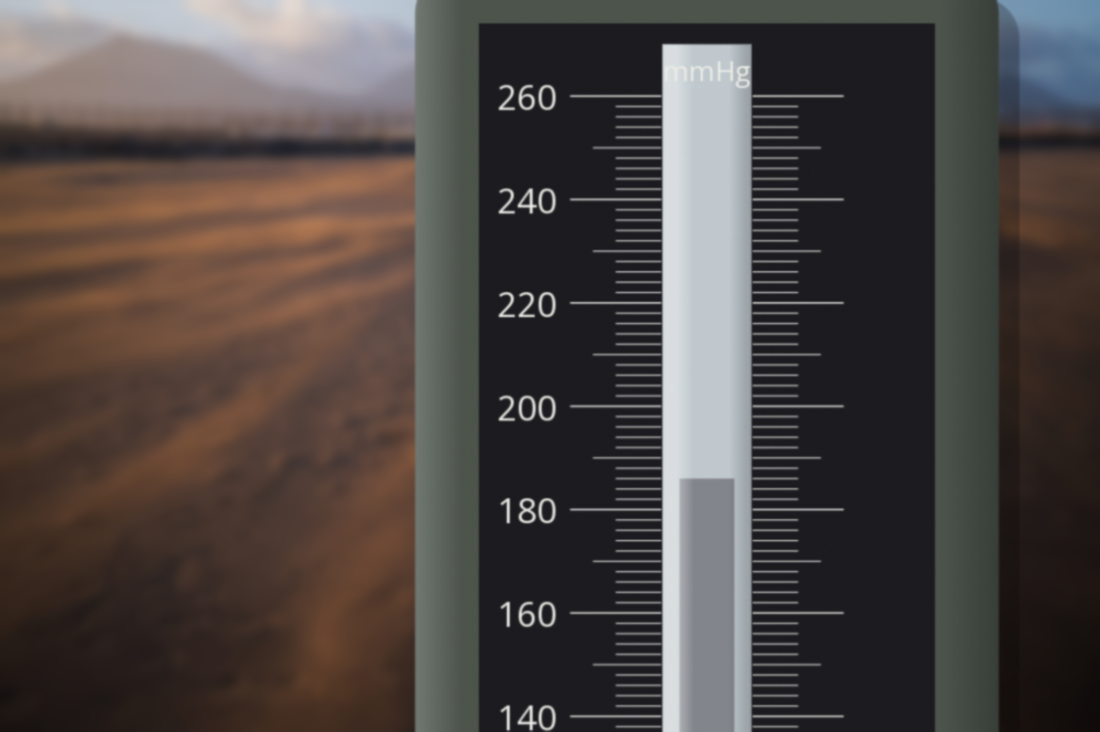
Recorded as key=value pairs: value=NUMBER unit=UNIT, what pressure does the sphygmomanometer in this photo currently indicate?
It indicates value=186 unit=mmHg
